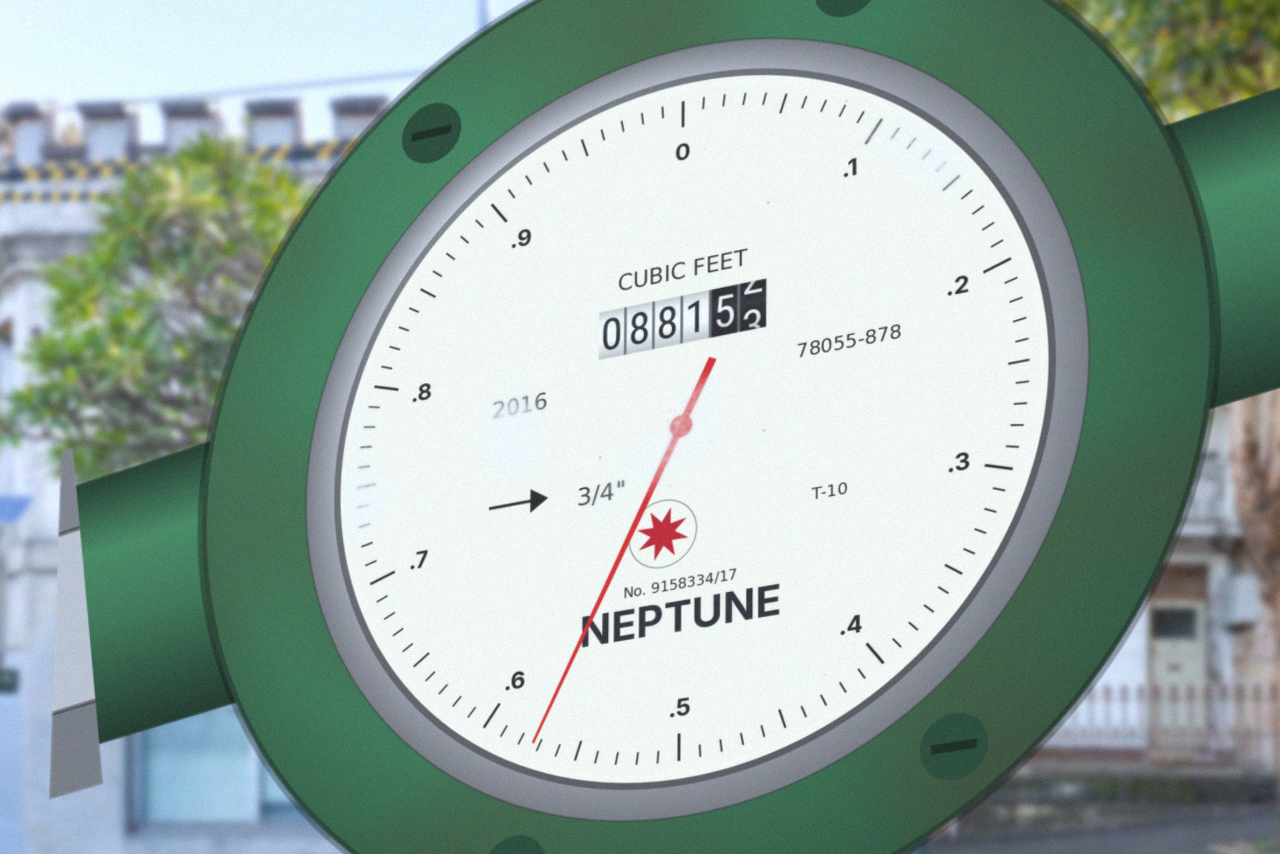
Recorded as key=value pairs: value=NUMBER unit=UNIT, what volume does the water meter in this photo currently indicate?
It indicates value=88152.57 unit=ft³
